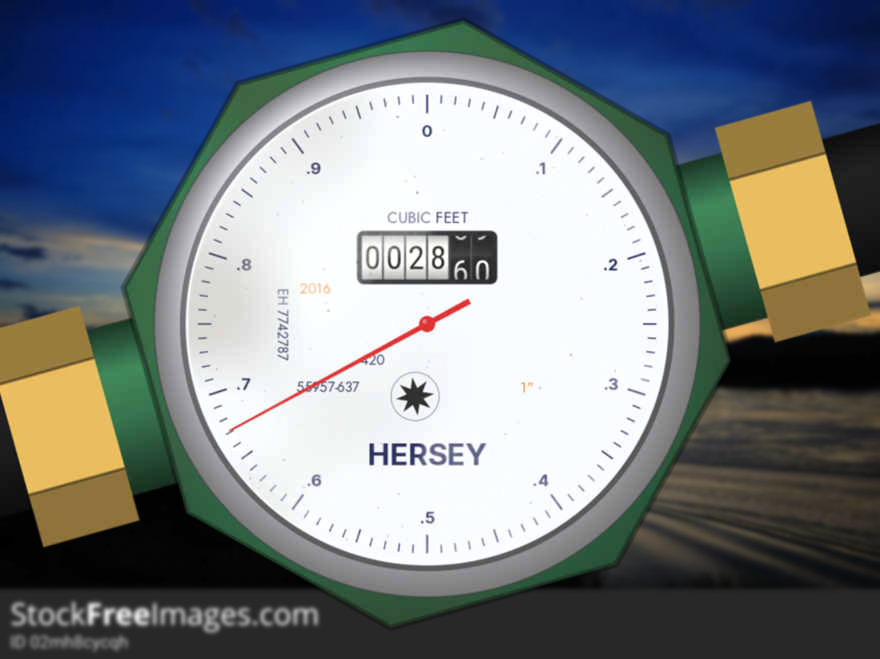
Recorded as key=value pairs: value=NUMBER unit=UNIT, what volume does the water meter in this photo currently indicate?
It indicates value=2859.67 unit=ft³
